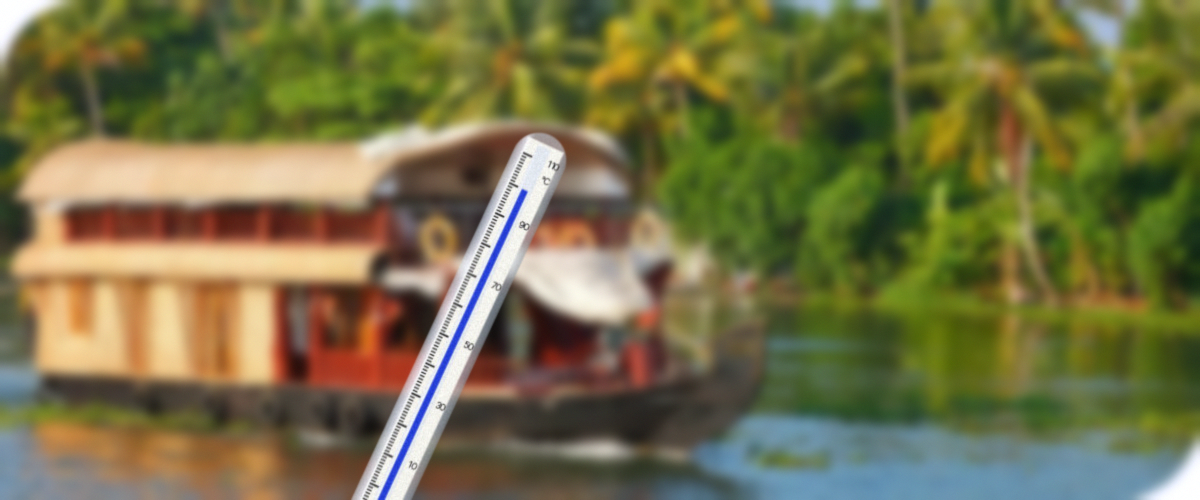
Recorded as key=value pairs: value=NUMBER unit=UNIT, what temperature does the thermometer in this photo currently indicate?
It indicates value=100 unit=°C
